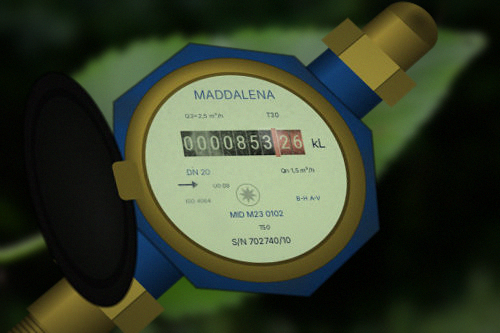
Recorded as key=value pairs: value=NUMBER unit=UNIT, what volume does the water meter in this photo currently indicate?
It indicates value=853.26 unit=kL
